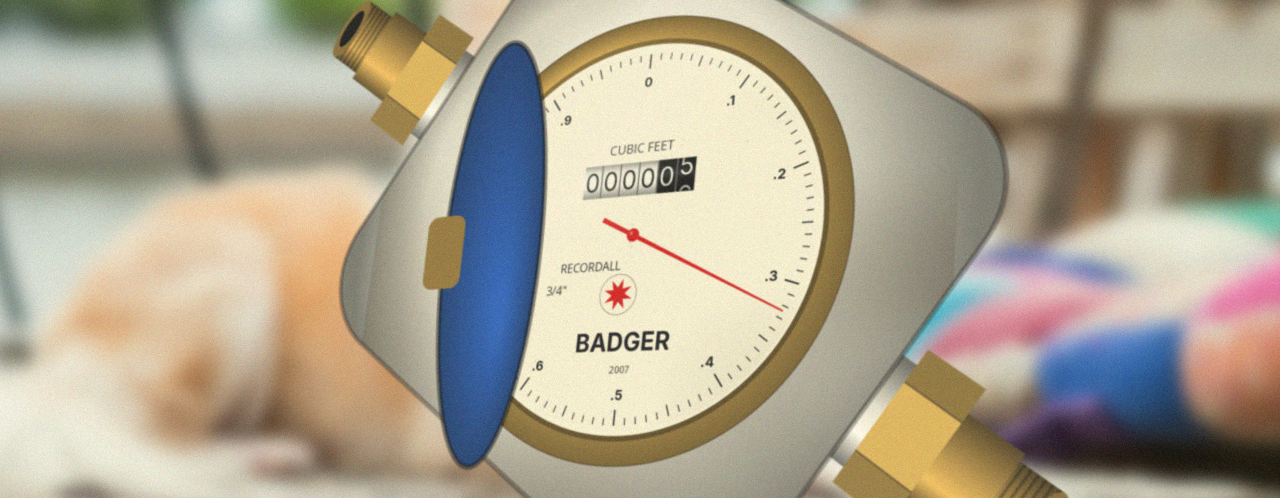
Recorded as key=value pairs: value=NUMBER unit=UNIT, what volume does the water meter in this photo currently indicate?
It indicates value=5.32 unit=ft³
